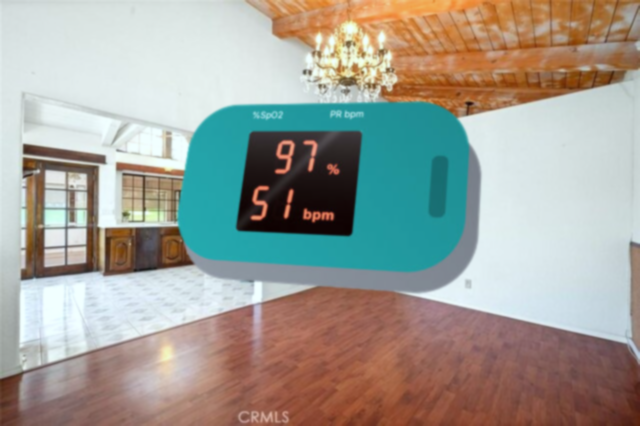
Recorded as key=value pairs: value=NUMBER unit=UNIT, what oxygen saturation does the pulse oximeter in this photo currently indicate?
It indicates value=97 unit=%
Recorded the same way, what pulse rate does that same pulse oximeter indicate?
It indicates value=51 unit=bpm
